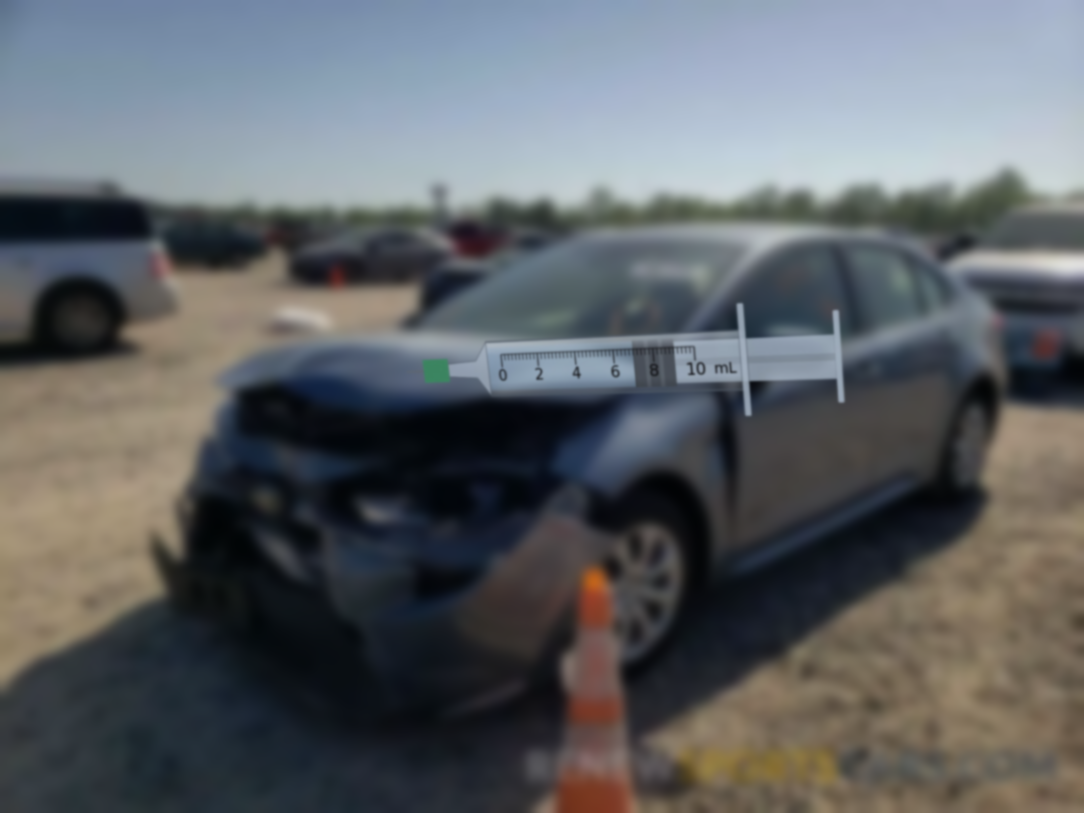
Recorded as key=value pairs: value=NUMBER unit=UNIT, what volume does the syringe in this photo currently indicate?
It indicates value=7 unit=mL
